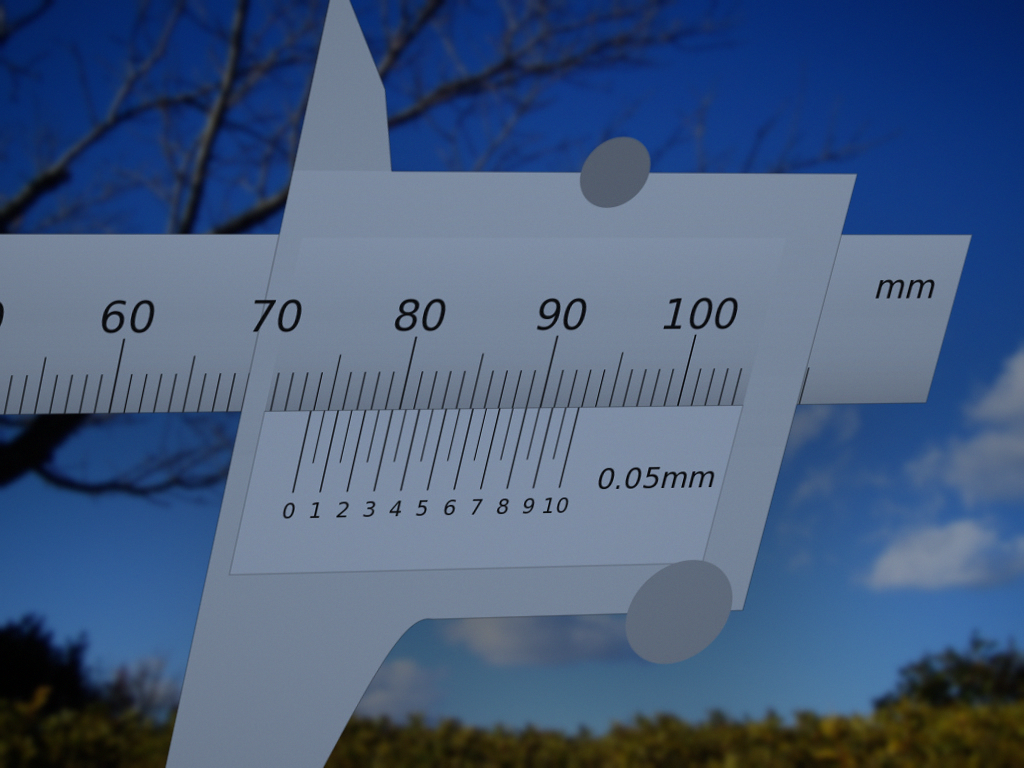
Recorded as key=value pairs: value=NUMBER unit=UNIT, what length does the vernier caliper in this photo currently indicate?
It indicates value=73.8 unit=mm
